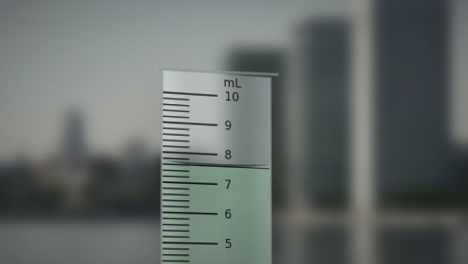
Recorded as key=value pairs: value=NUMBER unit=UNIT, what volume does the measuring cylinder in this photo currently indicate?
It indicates value=7.6 unit=mL
